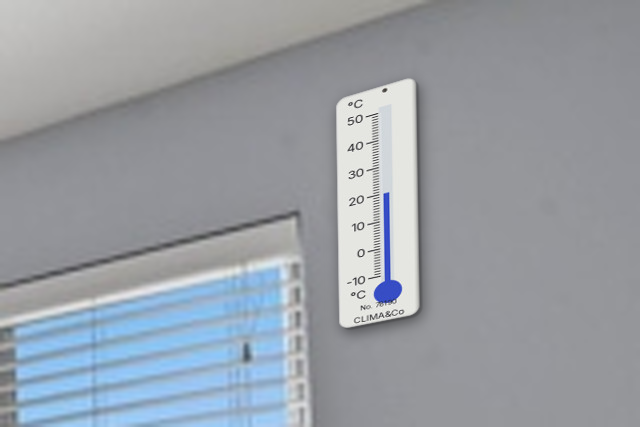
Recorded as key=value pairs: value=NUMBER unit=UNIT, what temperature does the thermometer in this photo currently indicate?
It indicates value=20 unit=°C
